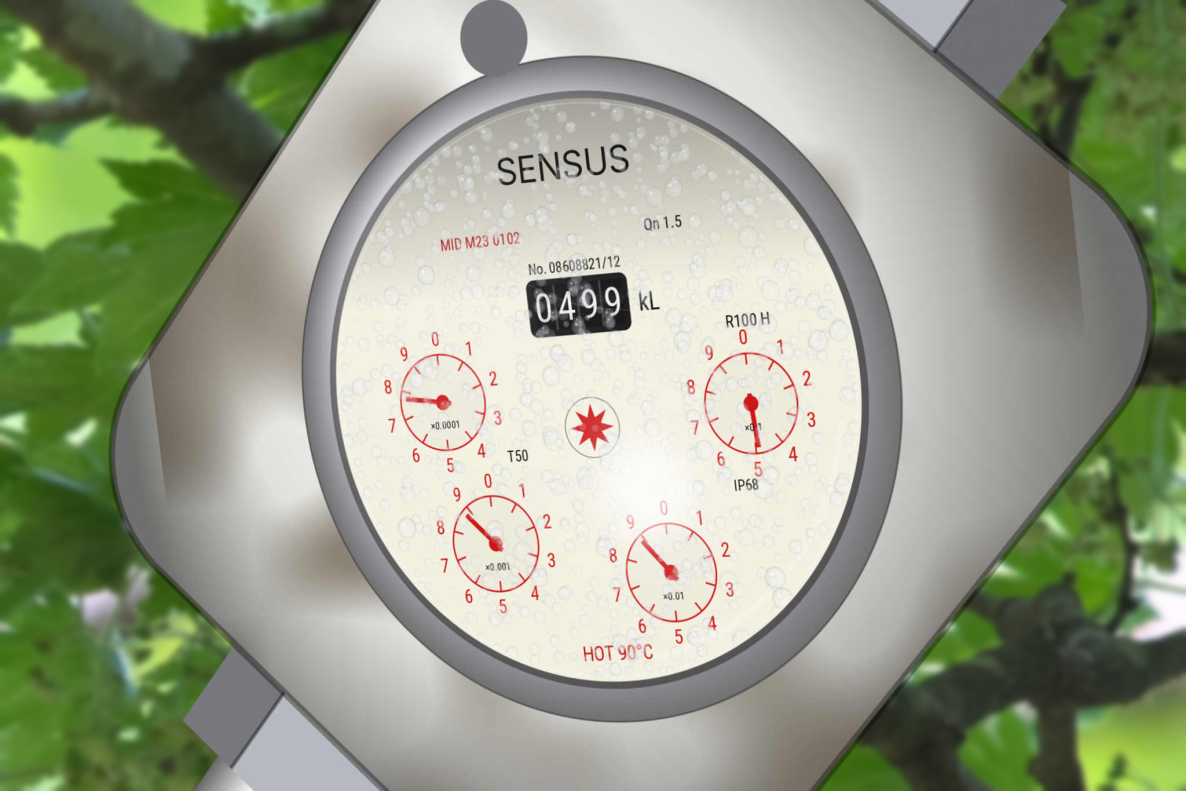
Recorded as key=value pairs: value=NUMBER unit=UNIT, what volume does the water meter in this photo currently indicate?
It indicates value=499.4887 unit=kL
